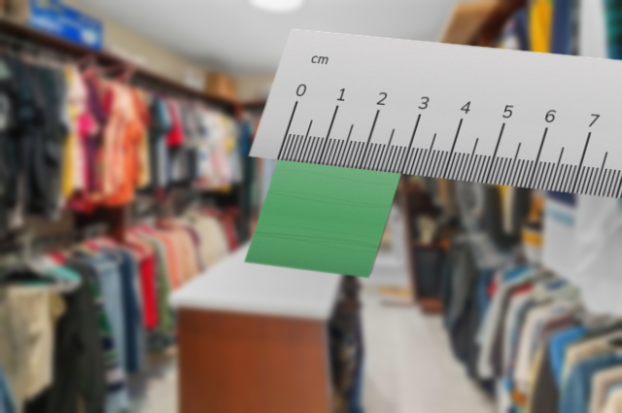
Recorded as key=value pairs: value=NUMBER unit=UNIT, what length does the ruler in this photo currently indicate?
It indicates value=3 unit=cm
